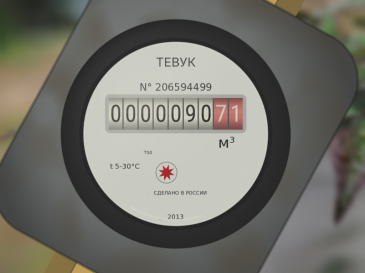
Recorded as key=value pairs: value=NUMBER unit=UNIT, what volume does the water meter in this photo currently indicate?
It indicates value=90.71 unit=m³
